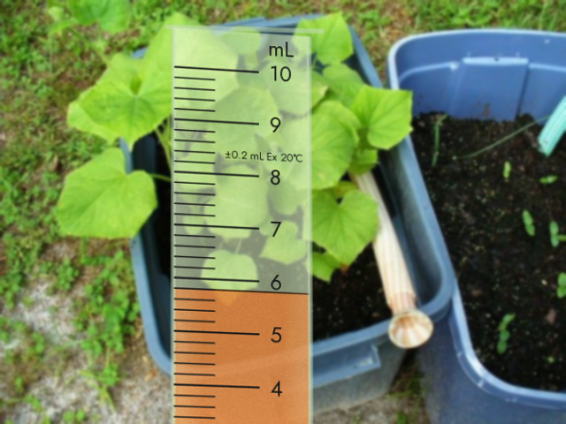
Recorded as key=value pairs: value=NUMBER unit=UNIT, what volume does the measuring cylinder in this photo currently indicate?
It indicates value=5.8 unit=mL
